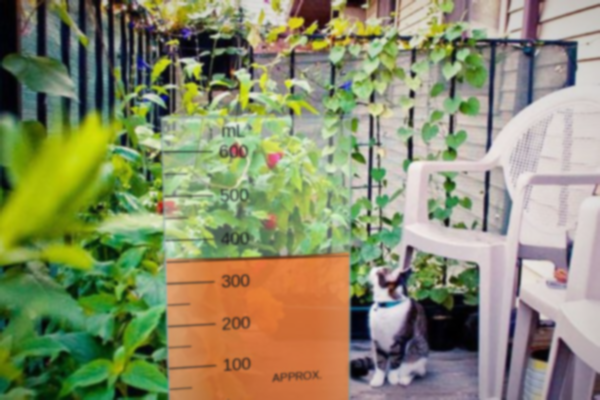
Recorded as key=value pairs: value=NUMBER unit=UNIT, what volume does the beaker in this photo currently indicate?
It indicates value=350 unit=mL
